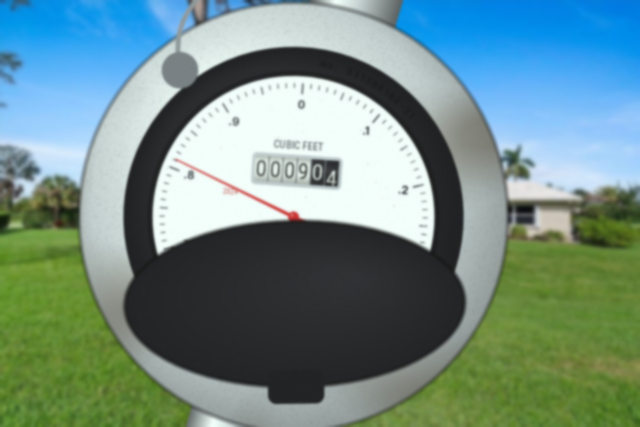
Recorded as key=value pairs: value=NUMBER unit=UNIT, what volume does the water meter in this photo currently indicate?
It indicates value=903.81 unit=ft³
